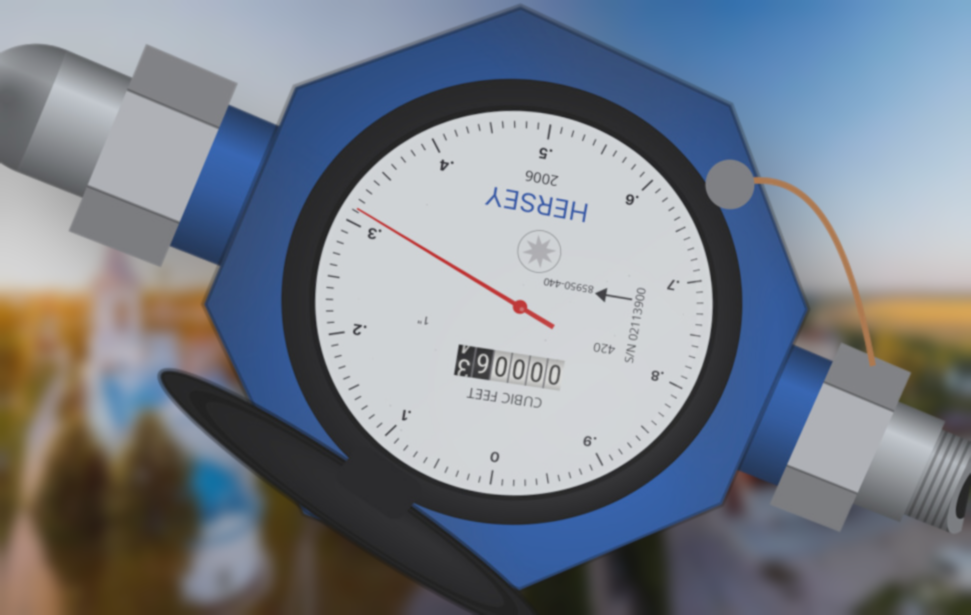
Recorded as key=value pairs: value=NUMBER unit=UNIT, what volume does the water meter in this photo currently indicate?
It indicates value=63.31 unit=ft³
